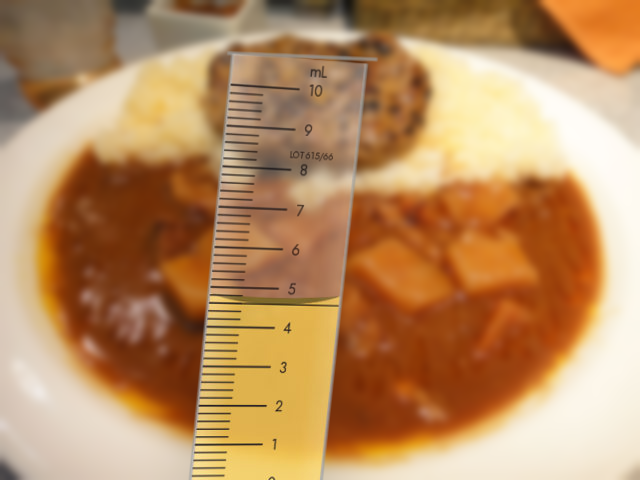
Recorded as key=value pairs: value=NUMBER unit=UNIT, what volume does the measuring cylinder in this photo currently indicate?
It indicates value=4.6 unit=mL
